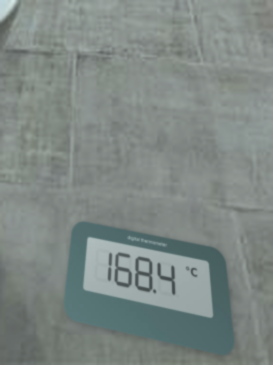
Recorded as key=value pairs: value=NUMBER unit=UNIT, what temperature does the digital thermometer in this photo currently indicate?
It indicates value=168.4 unit=°C
